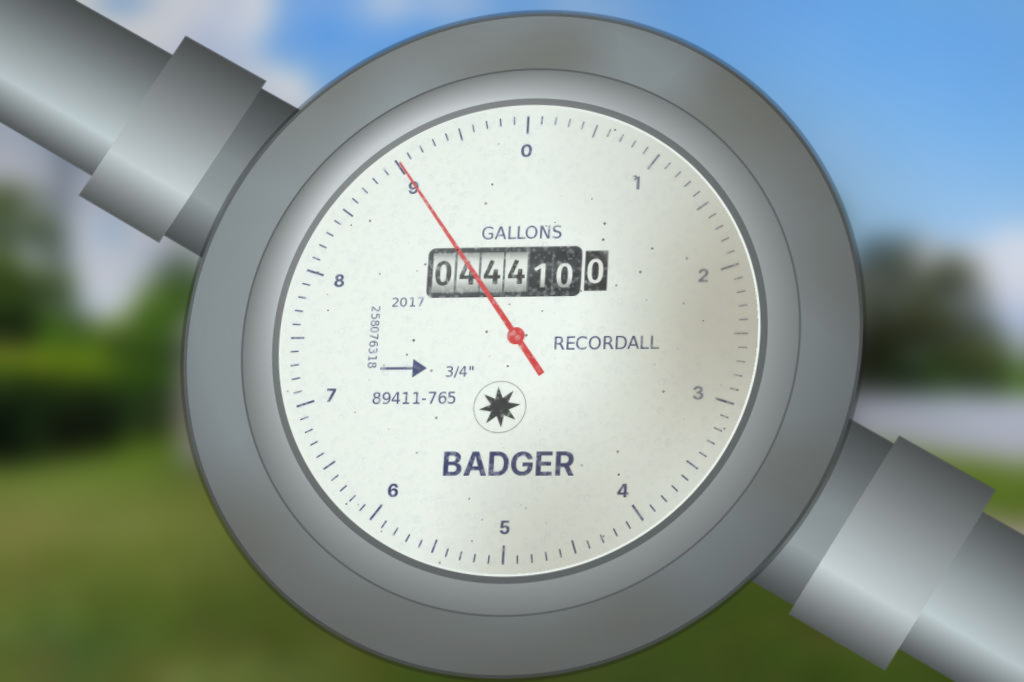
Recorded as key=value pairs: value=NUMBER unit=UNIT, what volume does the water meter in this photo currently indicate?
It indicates value=444099.0 unit=gal
